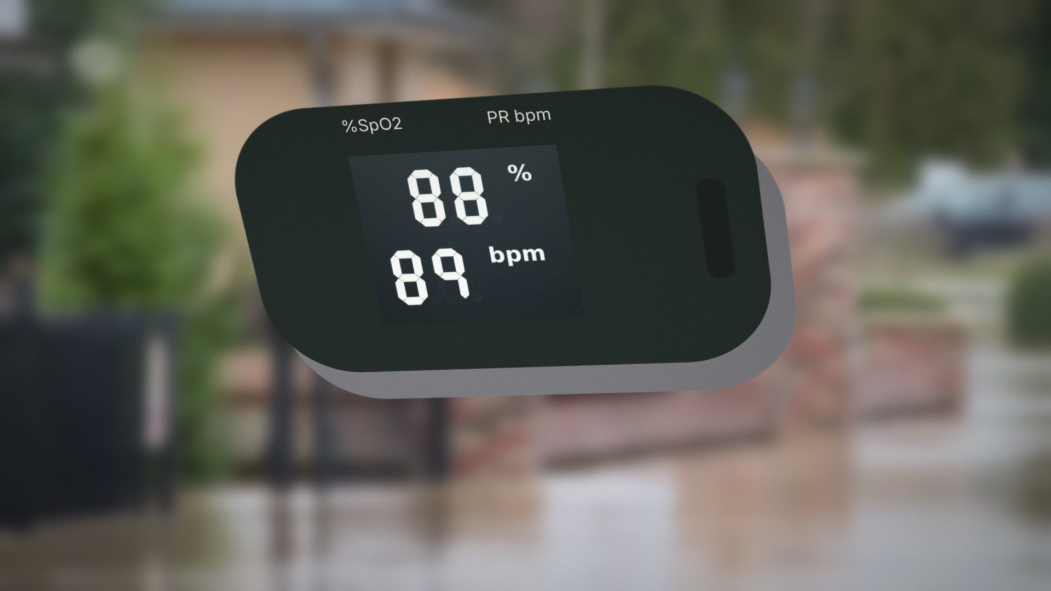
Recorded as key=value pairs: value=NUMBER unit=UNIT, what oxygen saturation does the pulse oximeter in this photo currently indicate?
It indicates value=88 unit=%
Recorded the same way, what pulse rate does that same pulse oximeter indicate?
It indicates value=89 unit=bpm
